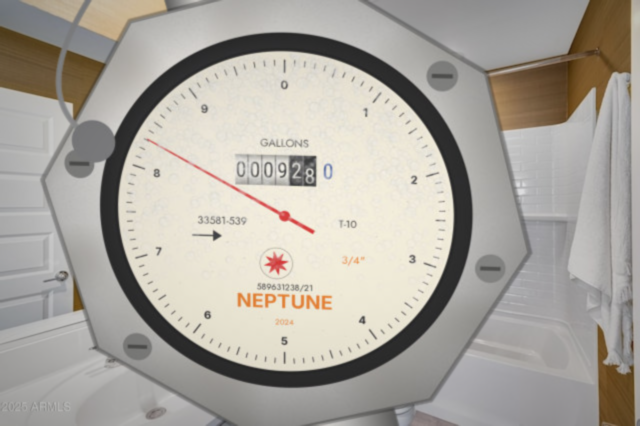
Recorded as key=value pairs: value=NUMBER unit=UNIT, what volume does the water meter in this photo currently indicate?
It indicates value=9278.3 unit=gal
